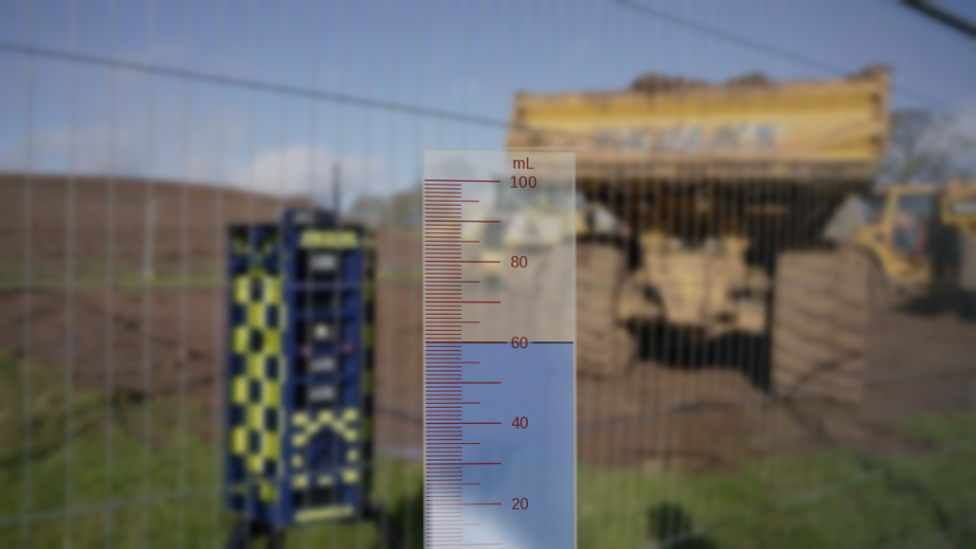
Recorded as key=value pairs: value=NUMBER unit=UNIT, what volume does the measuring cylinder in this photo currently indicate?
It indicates value=60 unit=mL
